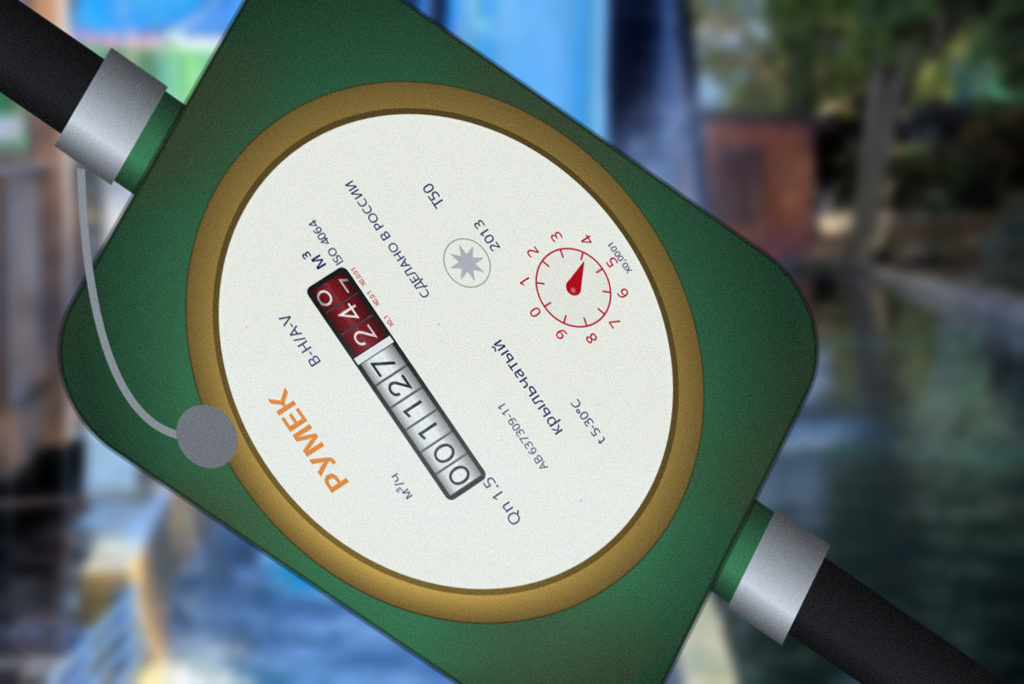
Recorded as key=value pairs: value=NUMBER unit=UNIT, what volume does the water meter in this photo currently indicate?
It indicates value=1127.2464 unit=m³
